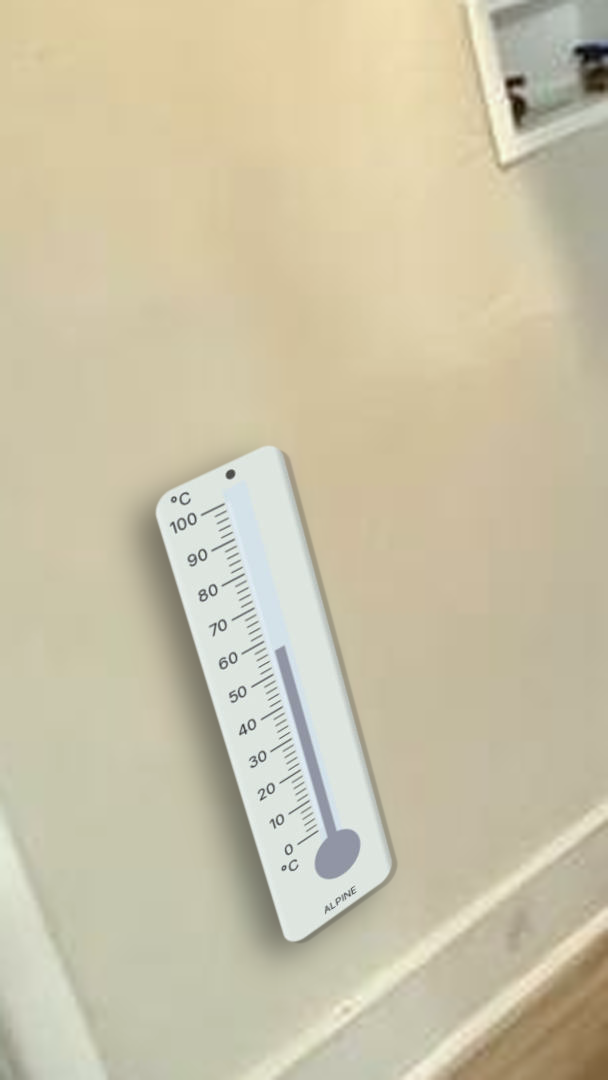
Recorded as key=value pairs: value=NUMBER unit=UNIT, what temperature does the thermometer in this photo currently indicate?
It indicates value=56 unit=°C
